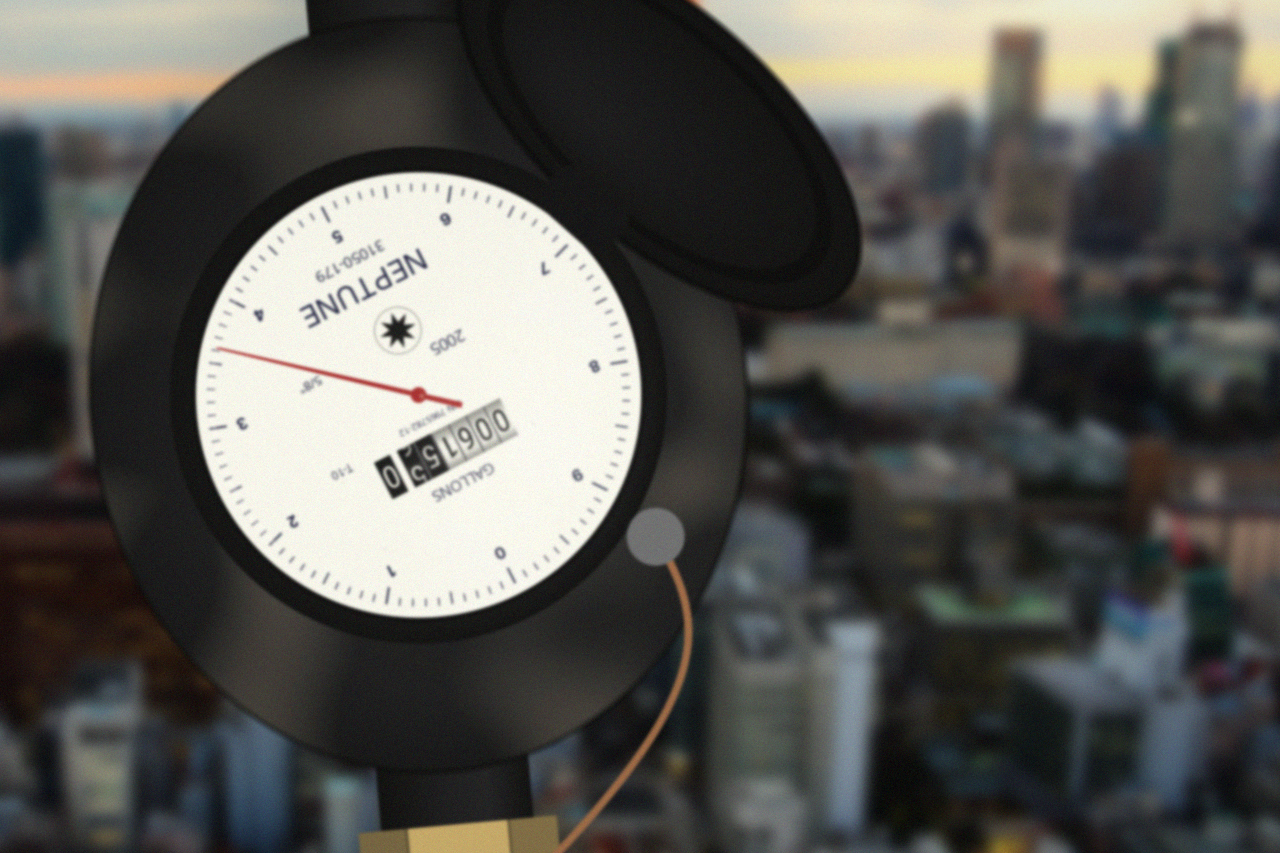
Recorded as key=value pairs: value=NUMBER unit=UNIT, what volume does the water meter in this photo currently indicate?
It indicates value=61553.6 unit=gal
